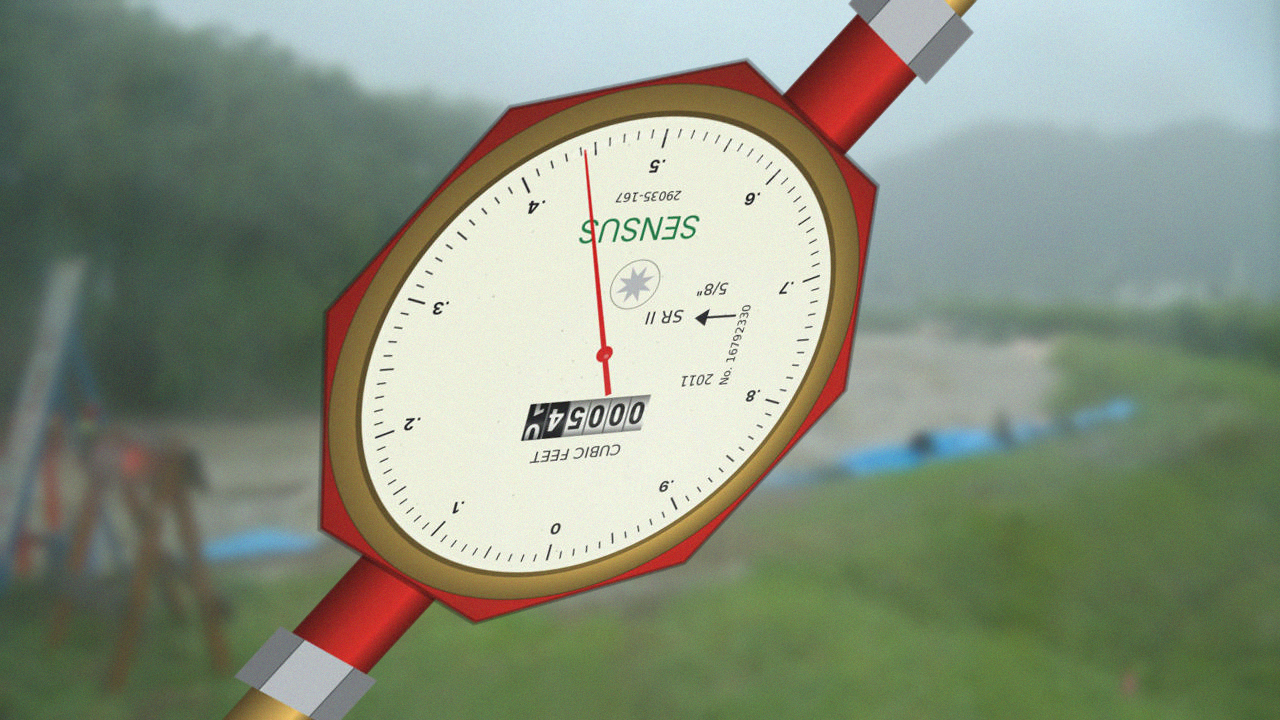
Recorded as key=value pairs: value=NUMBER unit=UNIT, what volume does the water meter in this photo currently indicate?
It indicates value=540.44 unit=ft³
